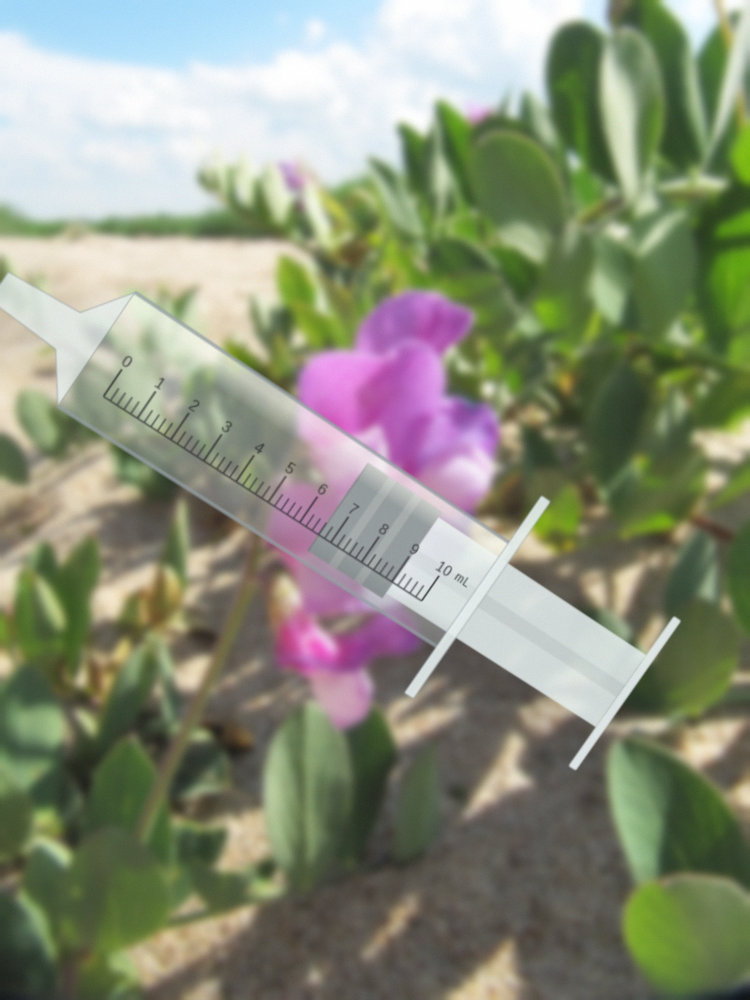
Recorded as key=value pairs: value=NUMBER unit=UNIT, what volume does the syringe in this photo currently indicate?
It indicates value=6.6 unit=mL
